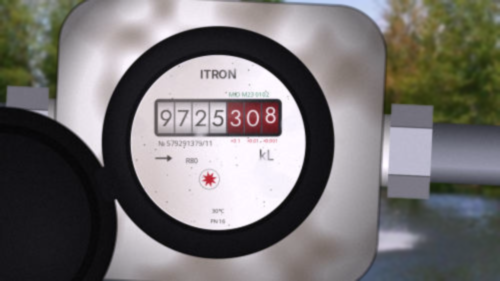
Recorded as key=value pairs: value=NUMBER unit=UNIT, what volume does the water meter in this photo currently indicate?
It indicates value=9725.308 unit=kL
